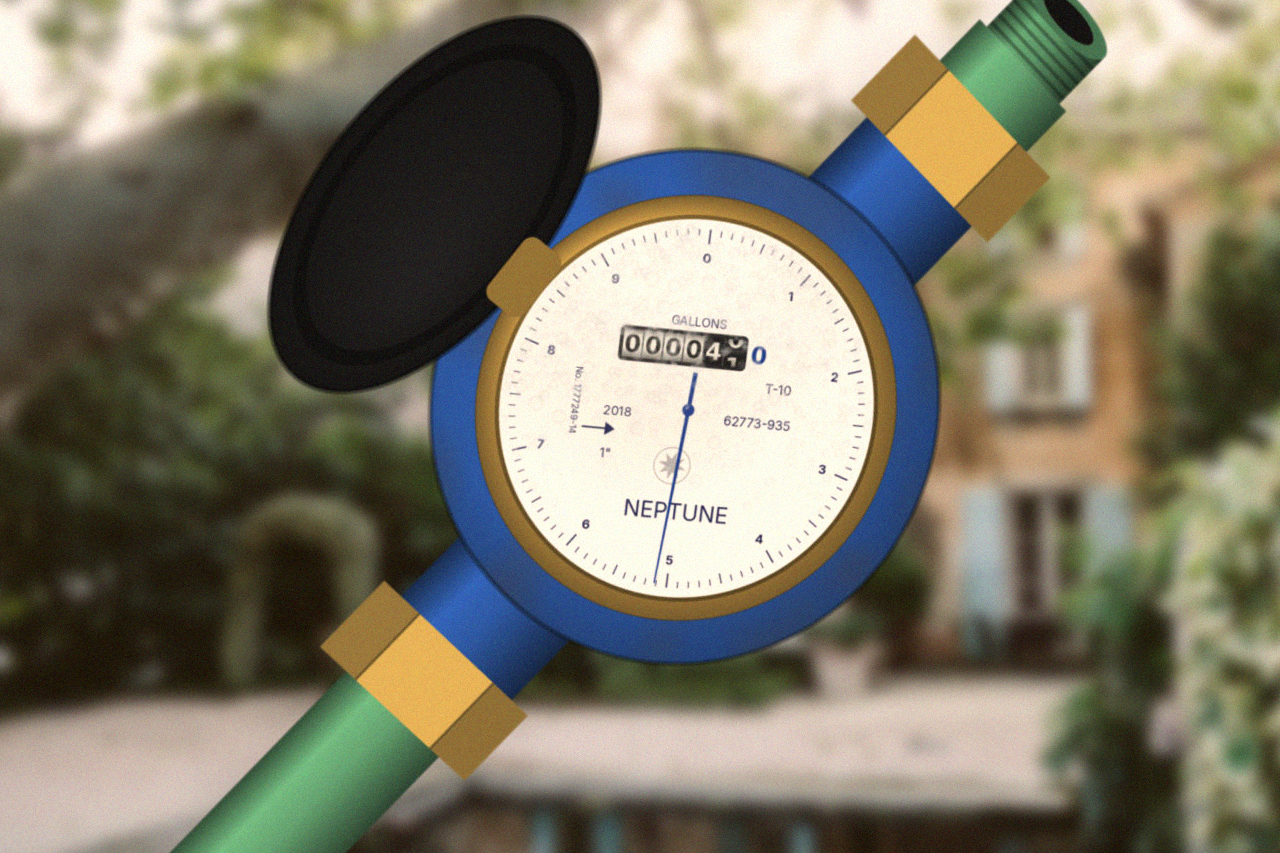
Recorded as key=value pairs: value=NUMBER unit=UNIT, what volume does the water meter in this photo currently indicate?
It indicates value=405.1 unit=gal
